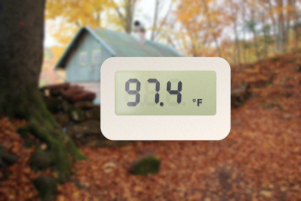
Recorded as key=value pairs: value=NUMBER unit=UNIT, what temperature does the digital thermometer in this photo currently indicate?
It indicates value=97.4 unit=°F
